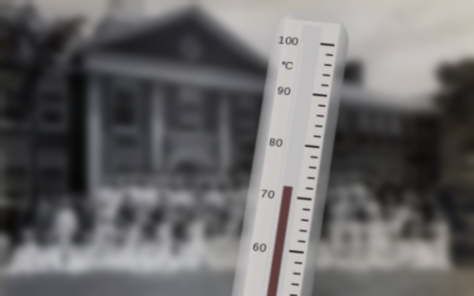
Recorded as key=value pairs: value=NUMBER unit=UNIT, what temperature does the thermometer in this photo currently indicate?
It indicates value=72 unit=°C
